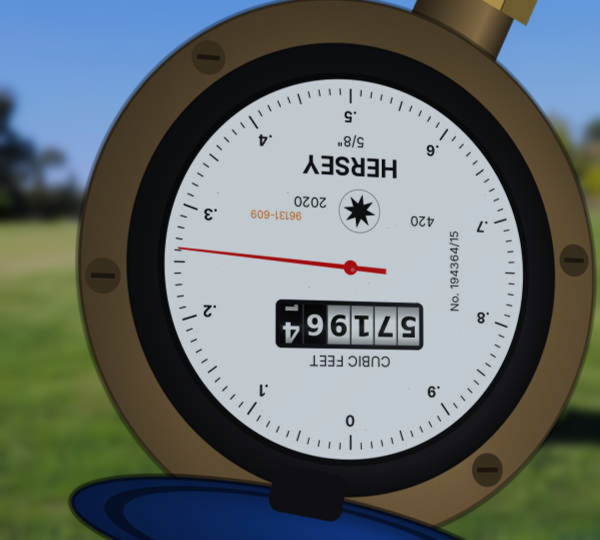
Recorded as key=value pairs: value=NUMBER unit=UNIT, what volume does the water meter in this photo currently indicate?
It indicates value=571964.26 unit=ft³
